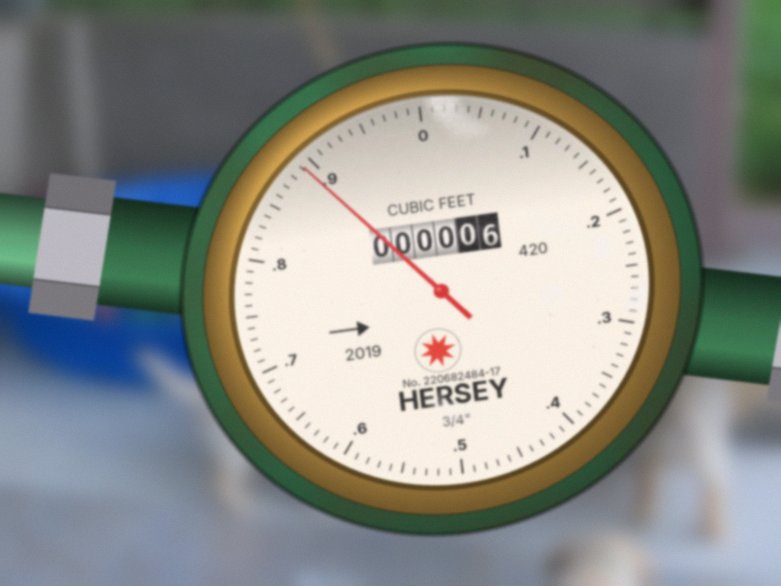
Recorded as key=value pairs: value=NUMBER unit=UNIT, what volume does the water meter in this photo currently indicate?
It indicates value=5.89 unit=ft³
